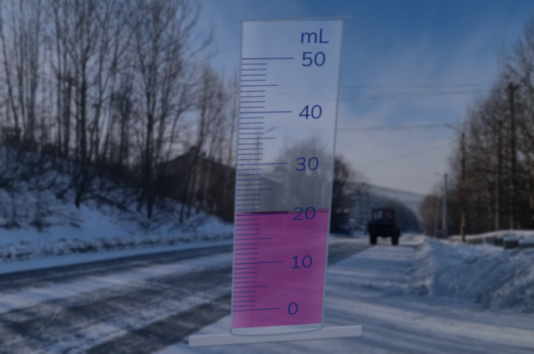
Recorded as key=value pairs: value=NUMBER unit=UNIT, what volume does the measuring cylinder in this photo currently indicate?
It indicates value=20 unit=mL
